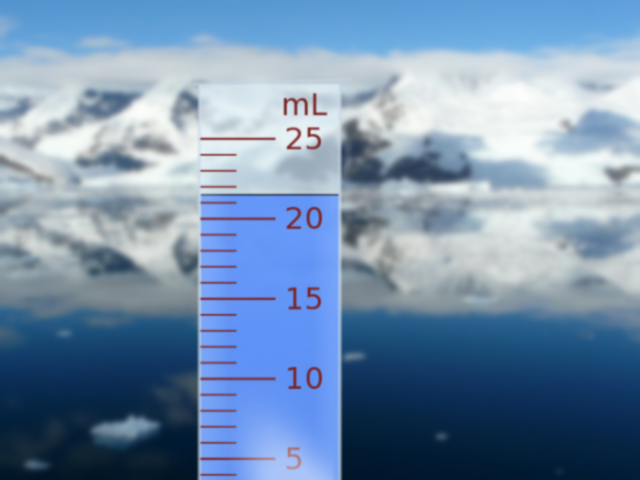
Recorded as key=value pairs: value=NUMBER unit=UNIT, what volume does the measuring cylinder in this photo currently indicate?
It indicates value=21.5 unit=mL
